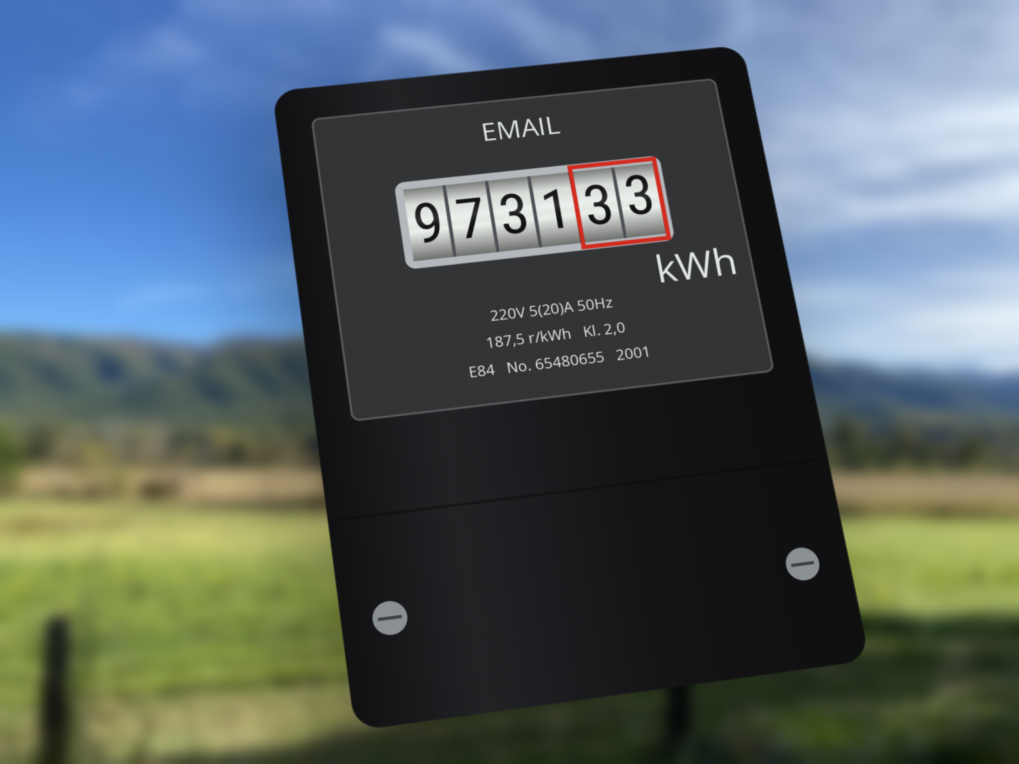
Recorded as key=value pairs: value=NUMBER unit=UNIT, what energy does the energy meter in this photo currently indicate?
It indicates value=9731.33 unit=kWh
